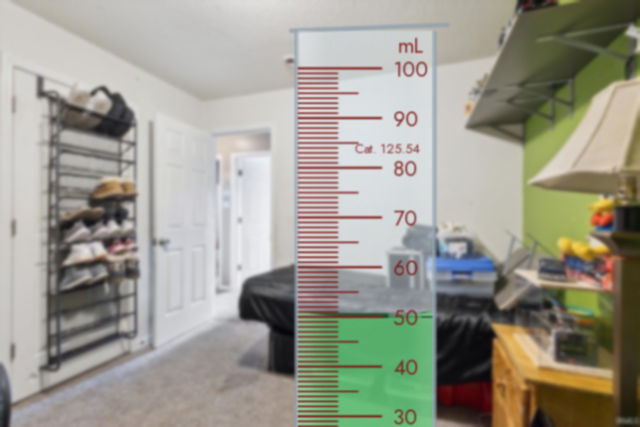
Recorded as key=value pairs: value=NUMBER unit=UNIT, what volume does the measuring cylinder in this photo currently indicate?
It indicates value=50 unit=mL
